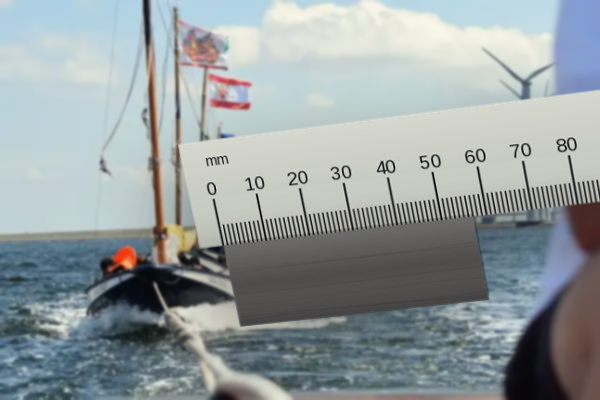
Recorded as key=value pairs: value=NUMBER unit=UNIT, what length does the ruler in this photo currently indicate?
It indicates value=57 unit=mm
